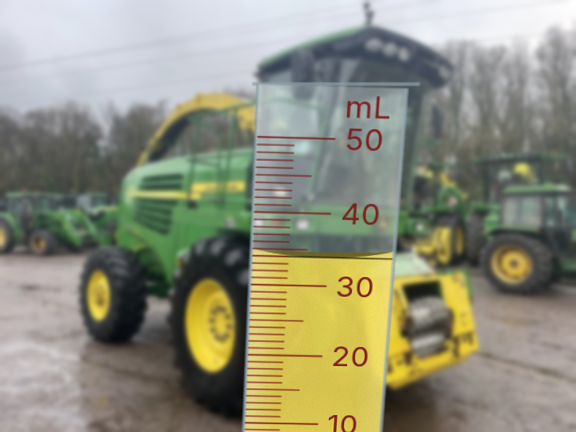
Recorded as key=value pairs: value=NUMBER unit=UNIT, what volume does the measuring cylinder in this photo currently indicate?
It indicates value=34 unit=mL
